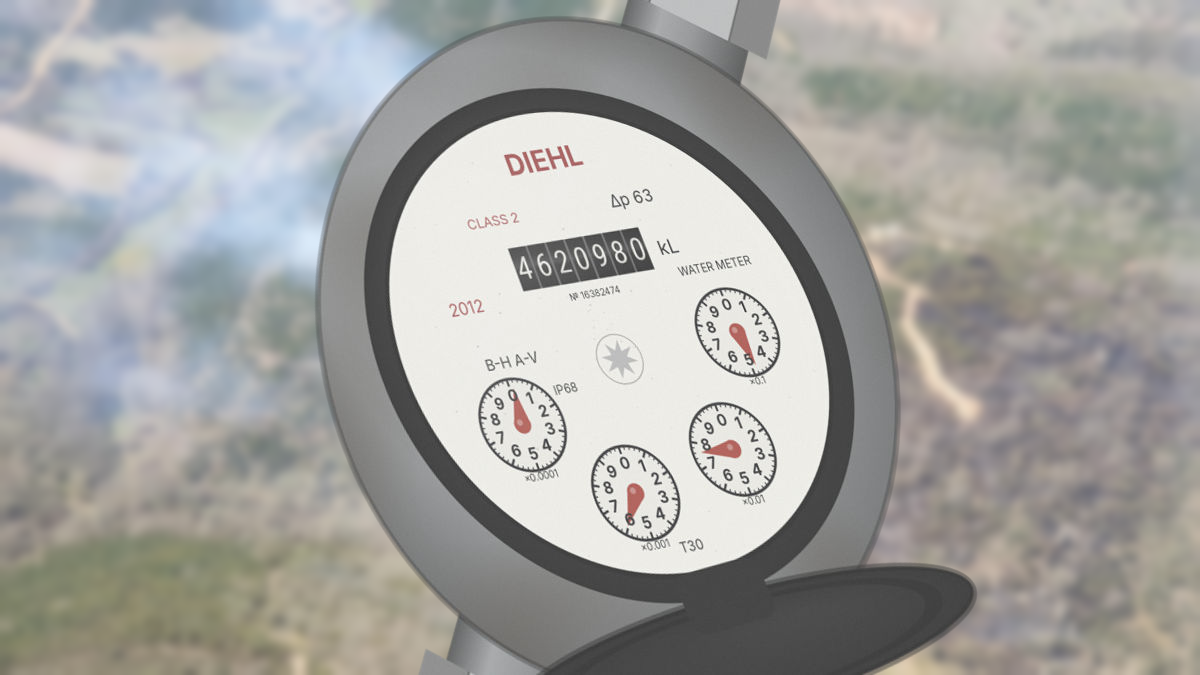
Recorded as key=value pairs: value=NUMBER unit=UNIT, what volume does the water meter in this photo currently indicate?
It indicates value=4620980.4760 unit=kL
